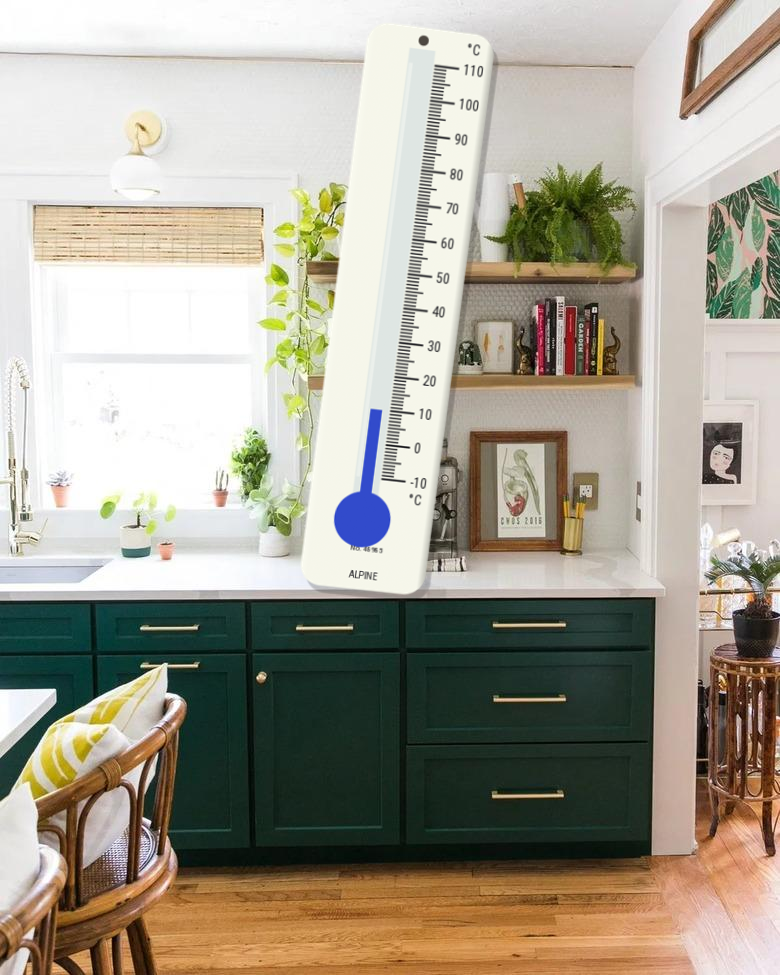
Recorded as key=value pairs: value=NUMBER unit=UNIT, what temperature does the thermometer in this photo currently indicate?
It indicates value=10 unit=°C
